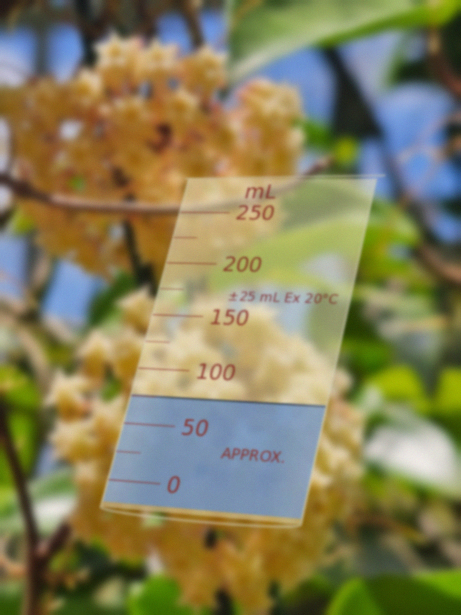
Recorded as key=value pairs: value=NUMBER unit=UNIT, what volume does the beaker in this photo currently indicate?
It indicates value=75 unit=mL
